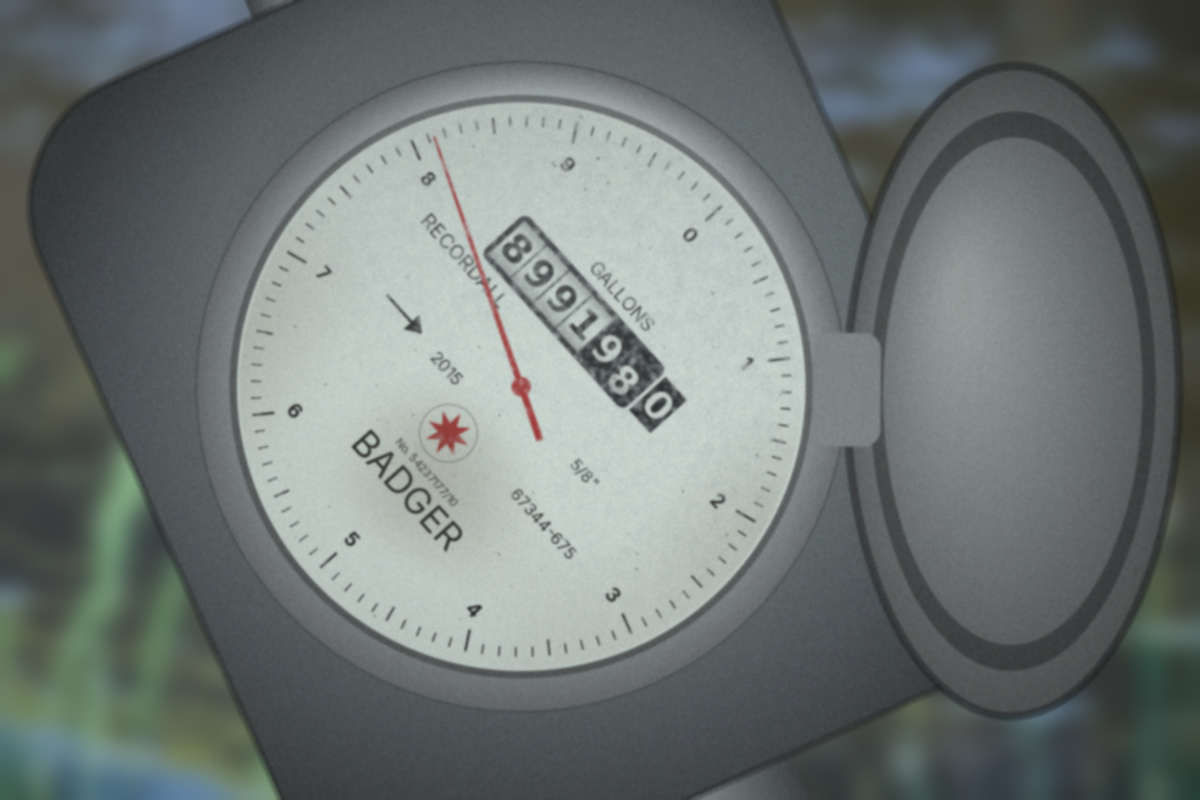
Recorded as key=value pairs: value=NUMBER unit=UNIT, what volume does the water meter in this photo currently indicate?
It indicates value=8991978.1 unit=gal
